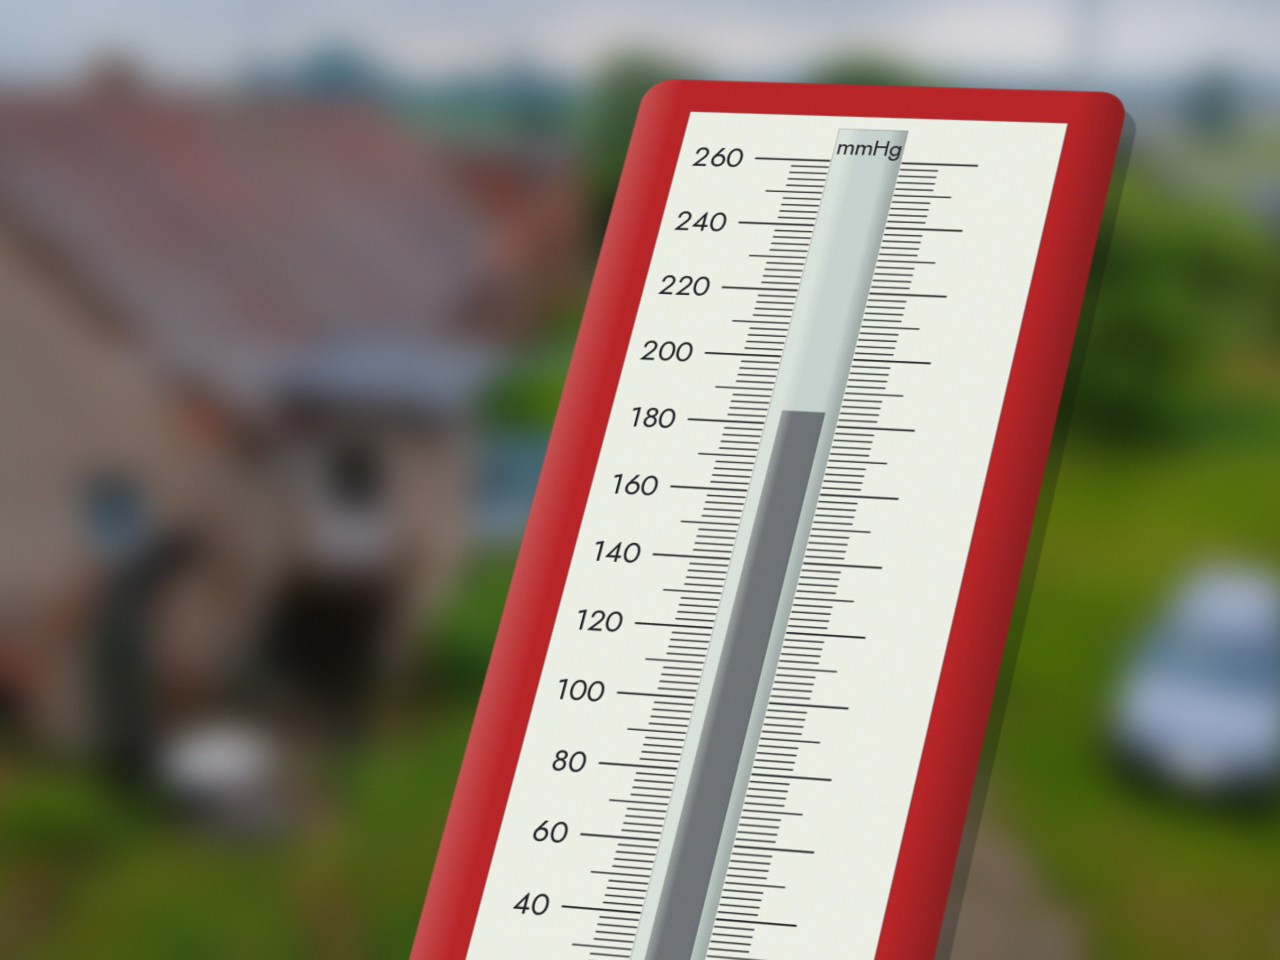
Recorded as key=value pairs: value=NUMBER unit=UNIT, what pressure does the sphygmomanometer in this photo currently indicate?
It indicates value=184 unit=mmHg
